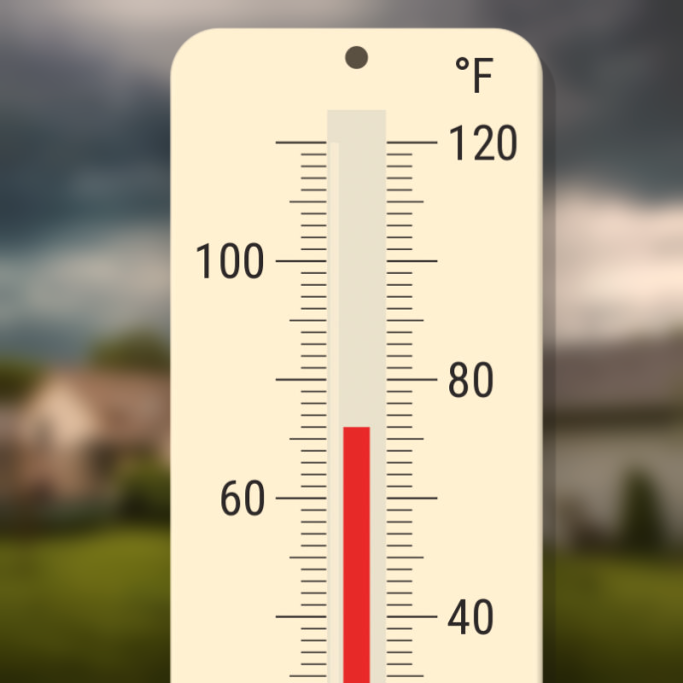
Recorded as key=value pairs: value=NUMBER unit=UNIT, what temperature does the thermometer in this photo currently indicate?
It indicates value=72 unit=°F
